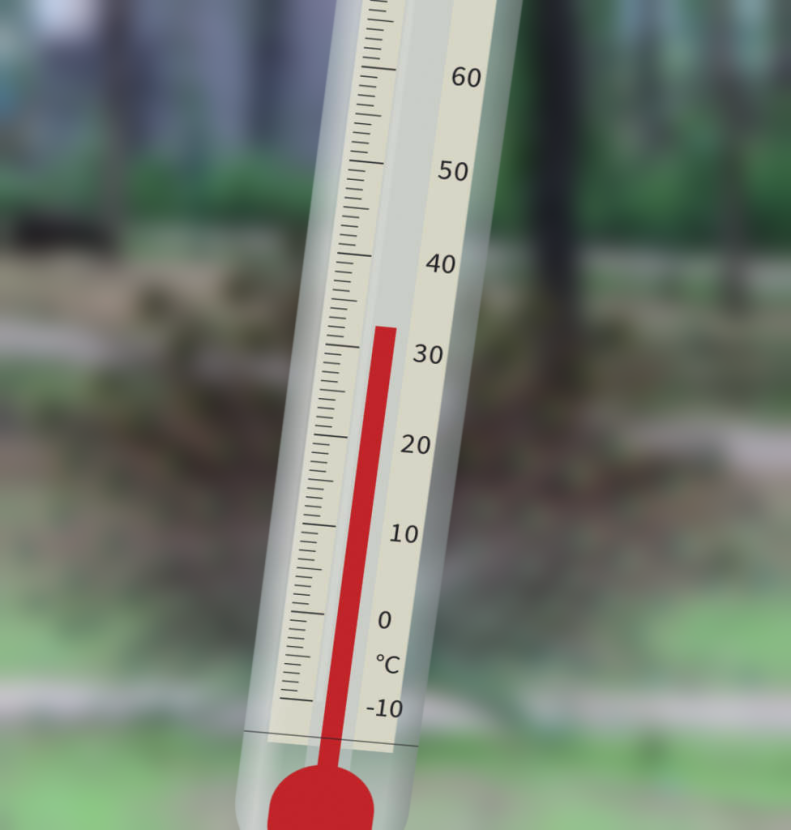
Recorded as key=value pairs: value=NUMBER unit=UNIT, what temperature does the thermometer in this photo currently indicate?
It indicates value=32.5 unit=°C
